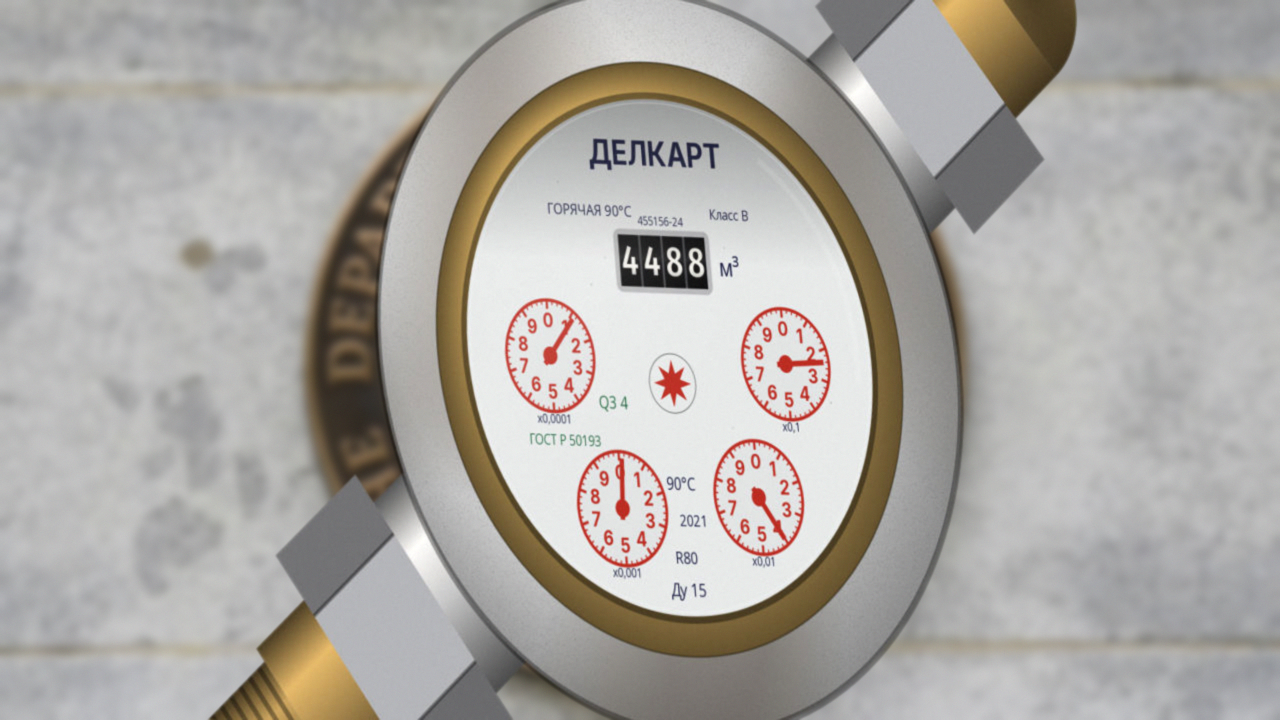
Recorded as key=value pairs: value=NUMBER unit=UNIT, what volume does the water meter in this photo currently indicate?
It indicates value=4488.2401 unit=m³
